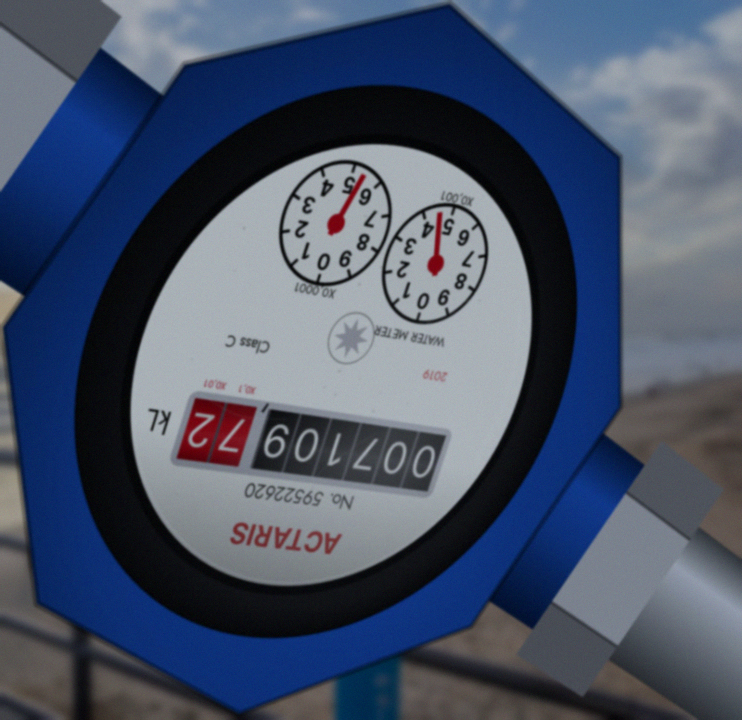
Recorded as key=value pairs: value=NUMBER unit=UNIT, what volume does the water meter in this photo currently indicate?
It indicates value=7109.7245 unit=kL
